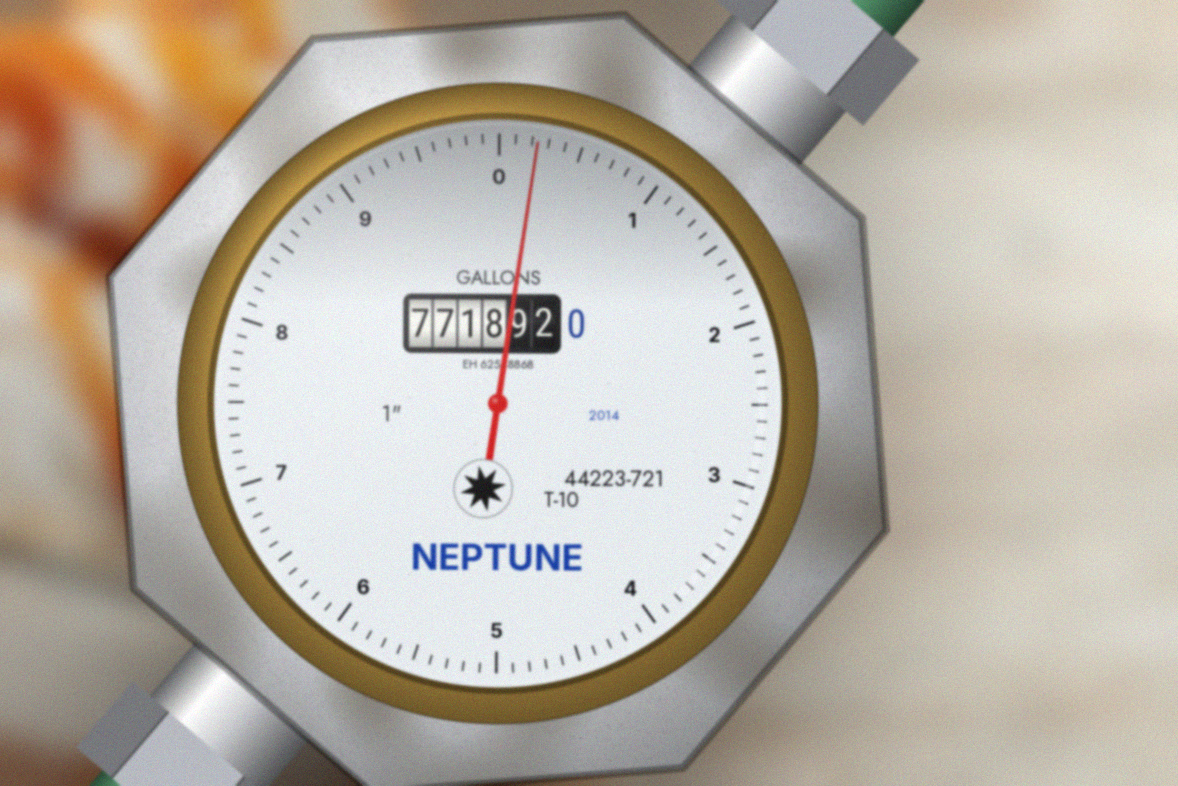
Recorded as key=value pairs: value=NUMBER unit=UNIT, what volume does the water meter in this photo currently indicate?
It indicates value=7718920.2 unit=gal
